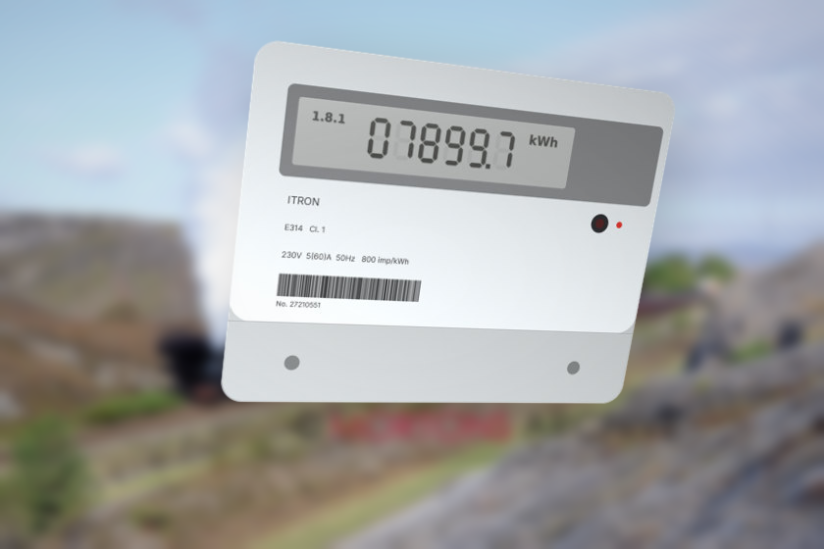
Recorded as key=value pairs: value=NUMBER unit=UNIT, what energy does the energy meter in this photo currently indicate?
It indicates value=7899.7 unit=kWh
